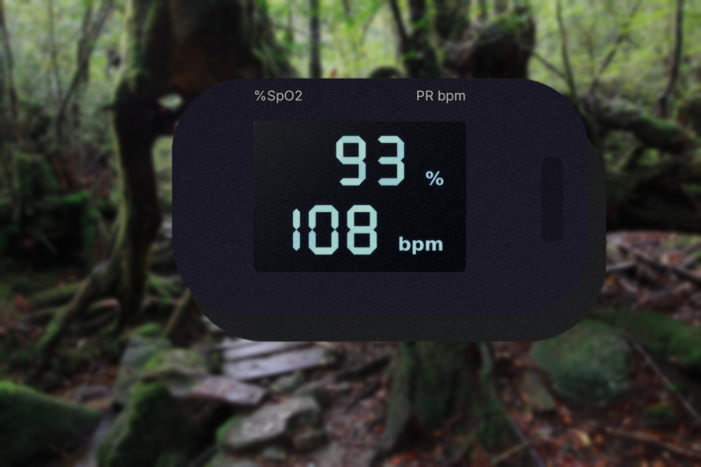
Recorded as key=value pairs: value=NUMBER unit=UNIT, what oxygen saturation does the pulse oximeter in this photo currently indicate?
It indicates value=93 unit=%
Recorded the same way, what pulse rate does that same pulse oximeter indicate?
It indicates value=108 unit=bpm
